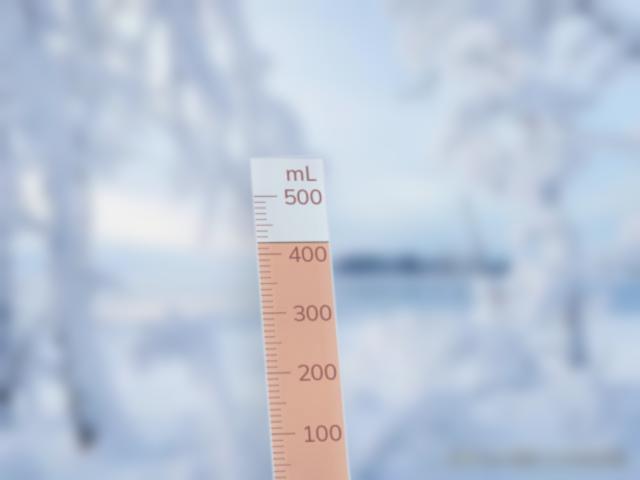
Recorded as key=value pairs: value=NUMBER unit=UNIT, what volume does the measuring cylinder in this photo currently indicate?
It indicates value=420 unit=mL
